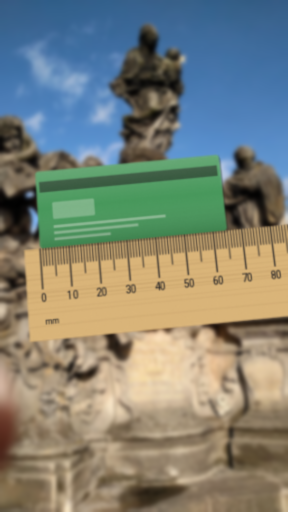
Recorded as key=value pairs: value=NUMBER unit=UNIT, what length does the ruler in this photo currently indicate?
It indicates value=65 unit=mm
